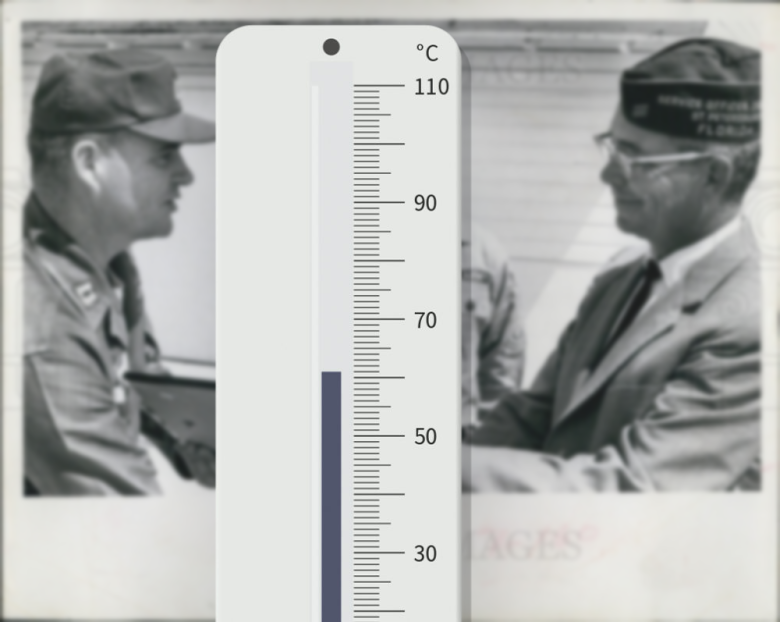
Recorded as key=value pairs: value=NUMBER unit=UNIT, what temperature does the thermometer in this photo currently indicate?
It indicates value=61 unit=°C
